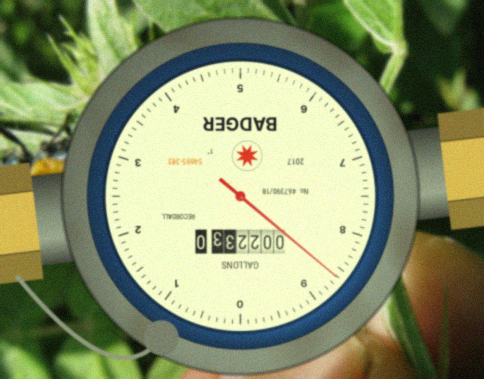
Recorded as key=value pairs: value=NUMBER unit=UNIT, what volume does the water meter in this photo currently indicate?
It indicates value=22328.6 unit=gal
